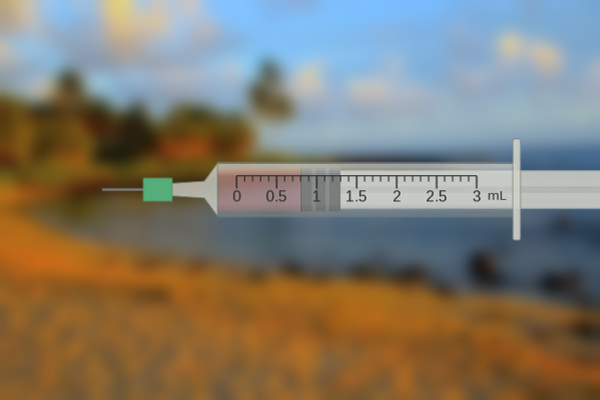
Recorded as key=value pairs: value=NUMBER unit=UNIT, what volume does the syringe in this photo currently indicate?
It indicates value=0.8 unit=mL
